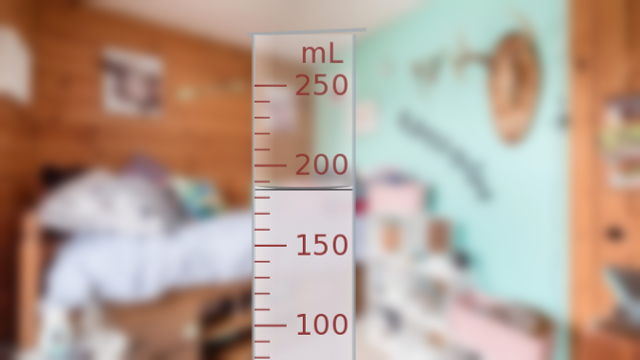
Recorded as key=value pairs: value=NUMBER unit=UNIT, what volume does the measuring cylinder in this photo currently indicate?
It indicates value=185 unit=mL
